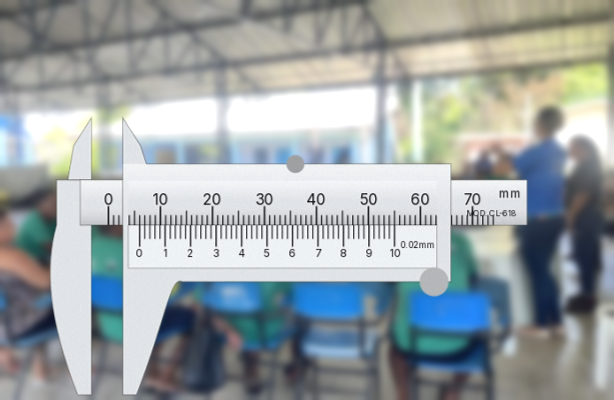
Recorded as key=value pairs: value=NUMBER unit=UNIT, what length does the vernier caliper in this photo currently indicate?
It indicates value=6.0 unit=mm
